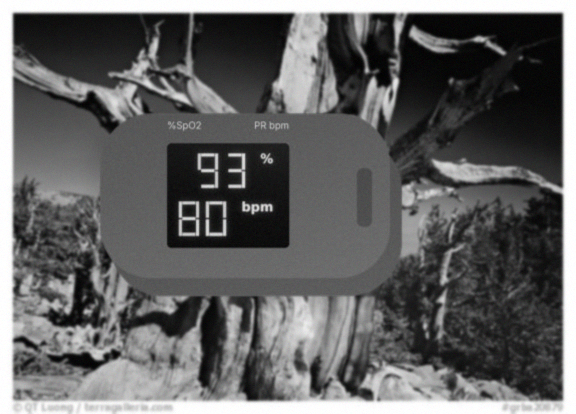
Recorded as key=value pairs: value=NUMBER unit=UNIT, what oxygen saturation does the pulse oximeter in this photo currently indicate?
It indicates value=93 unit=%
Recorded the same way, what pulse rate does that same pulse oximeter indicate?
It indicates value=80 unit=bpm
